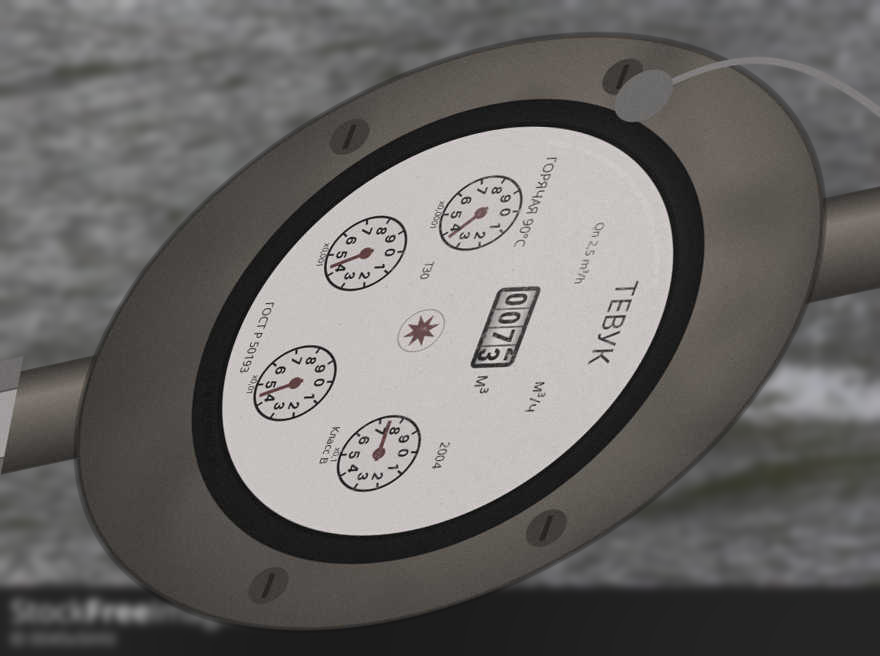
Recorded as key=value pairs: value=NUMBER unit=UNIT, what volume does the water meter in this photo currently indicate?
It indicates value=72.7443 unit=m³
